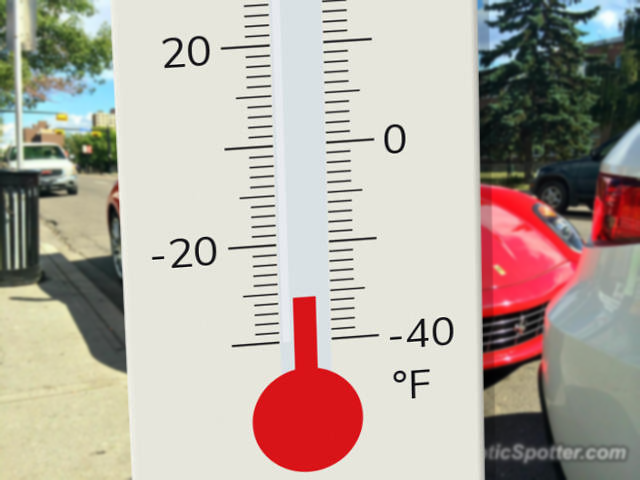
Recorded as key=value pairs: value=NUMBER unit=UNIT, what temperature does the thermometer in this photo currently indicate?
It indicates value=-31 unit=°F
